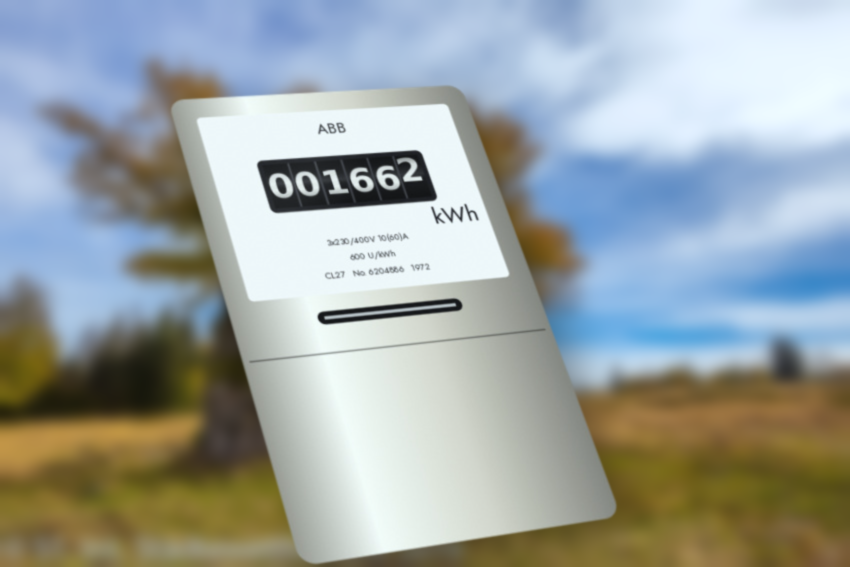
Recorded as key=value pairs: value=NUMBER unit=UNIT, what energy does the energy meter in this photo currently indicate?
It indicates value=1662 unit=kWh
